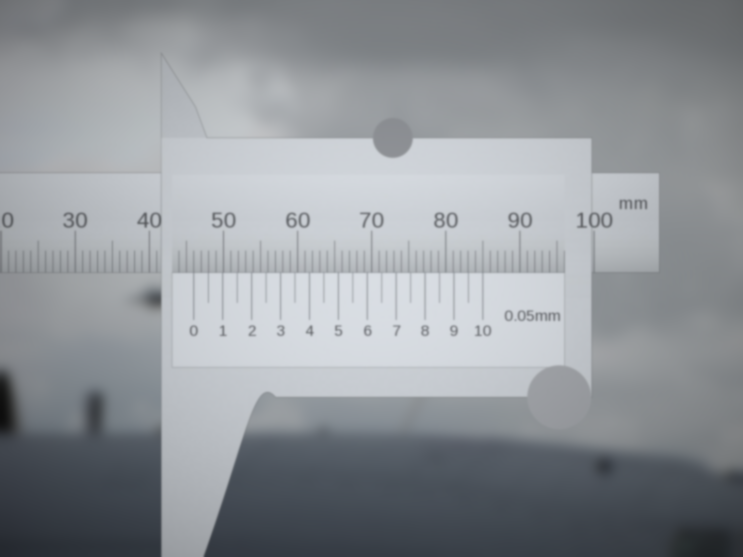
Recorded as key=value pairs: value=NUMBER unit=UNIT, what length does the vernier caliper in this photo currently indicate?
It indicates value=46.0 unit=mm
